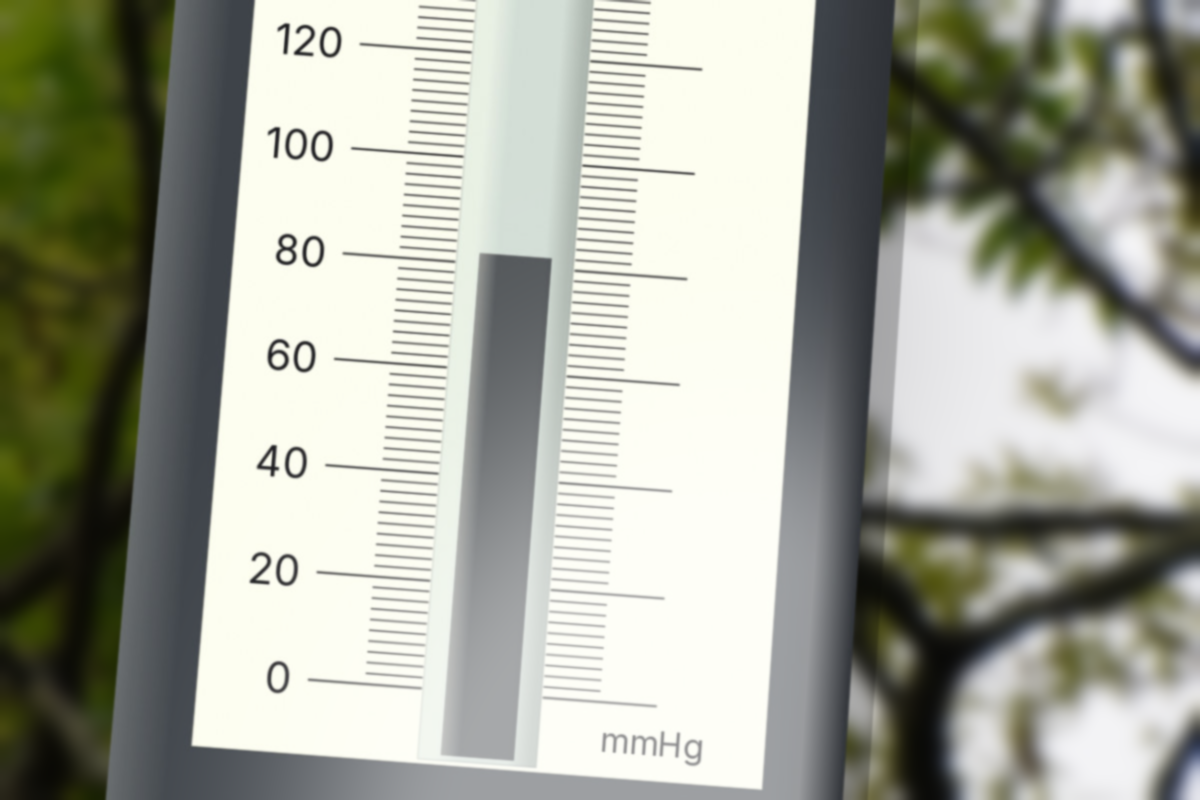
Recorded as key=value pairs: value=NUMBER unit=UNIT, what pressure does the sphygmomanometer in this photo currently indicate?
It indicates value=82 unit=mmHg
